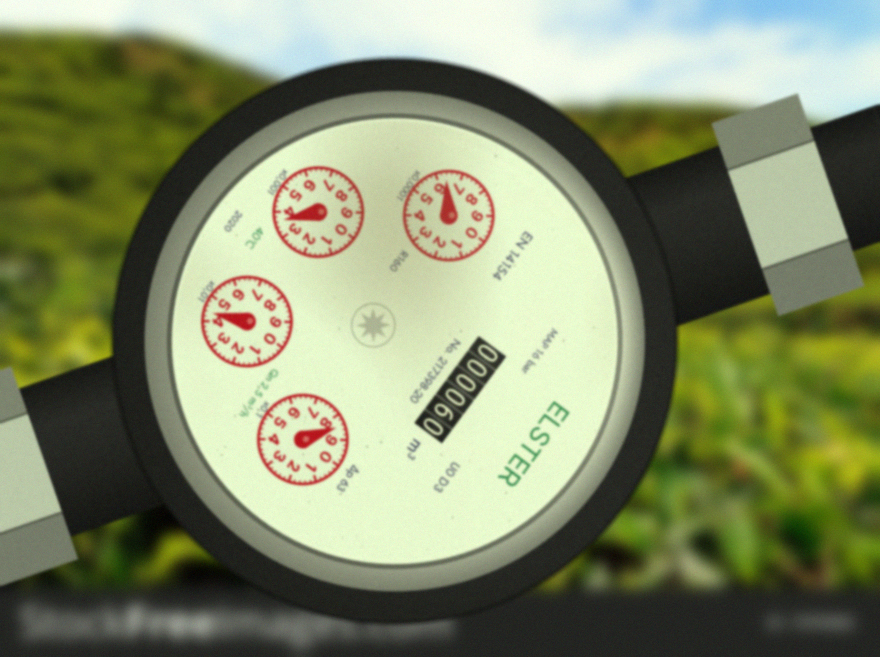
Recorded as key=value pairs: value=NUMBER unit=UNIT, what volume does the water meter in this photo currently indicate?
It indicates value=60.8436 unit=m³
